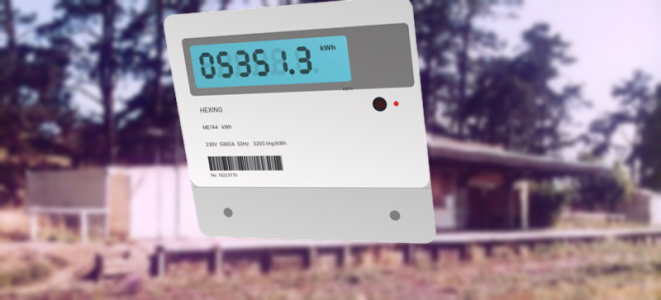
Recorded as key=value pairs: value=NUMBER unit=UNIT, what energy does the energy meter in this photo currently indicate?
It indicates value=5351.3 unit=kWh
